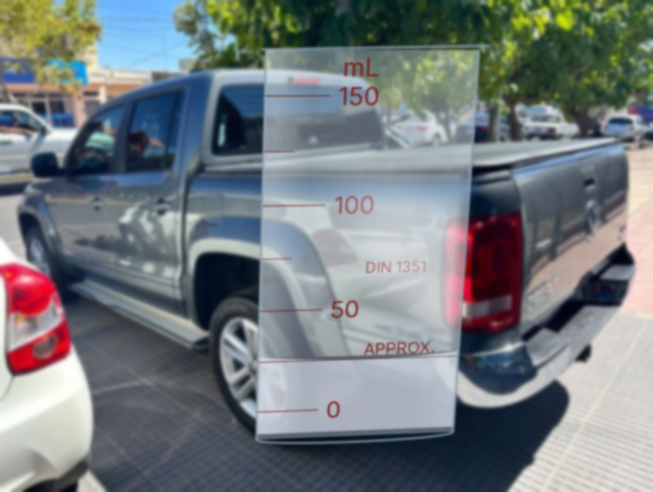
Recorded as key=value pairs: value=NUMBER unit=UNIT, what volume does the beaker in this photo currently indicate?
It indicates value=25 unit=mL
